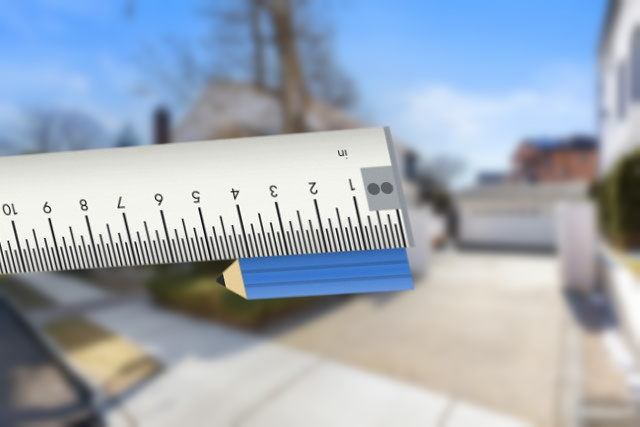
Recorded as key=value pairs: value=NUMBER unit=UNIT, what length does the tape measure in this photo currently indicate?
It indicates value=5 unit=in
